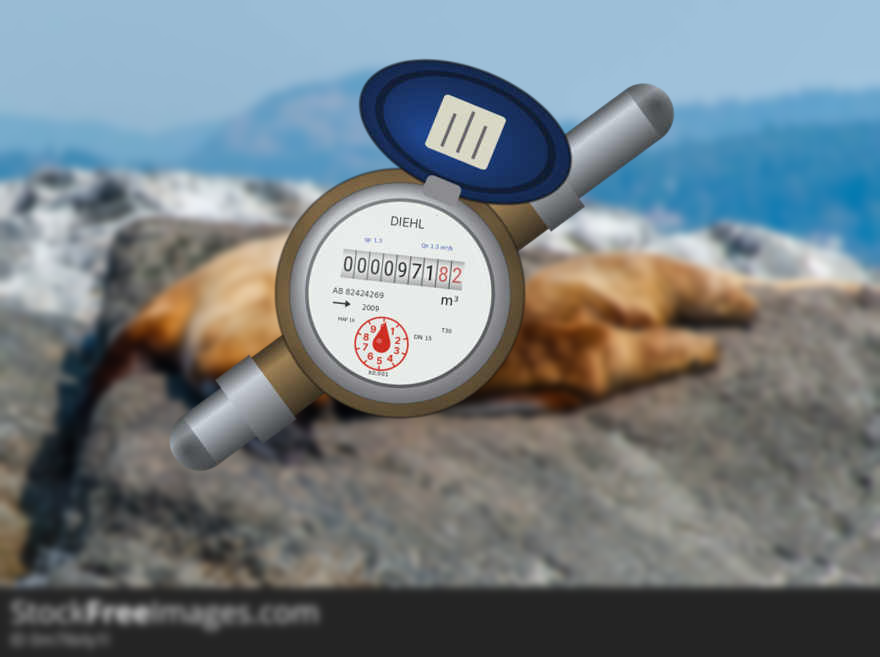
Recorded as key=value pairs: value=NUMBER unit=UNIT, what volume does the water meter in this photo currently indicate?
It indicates value=971.820 unit=m³
